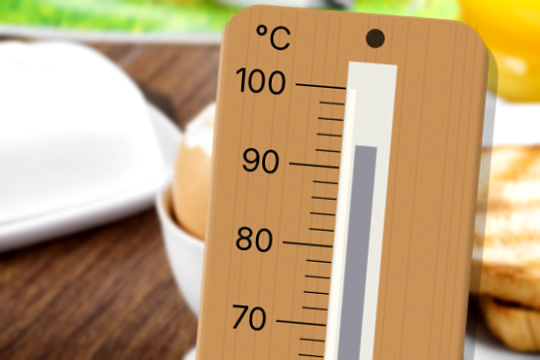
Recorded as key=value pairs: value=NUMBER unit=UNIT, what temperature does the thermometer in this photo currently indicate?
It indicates value=93 unit=°C
